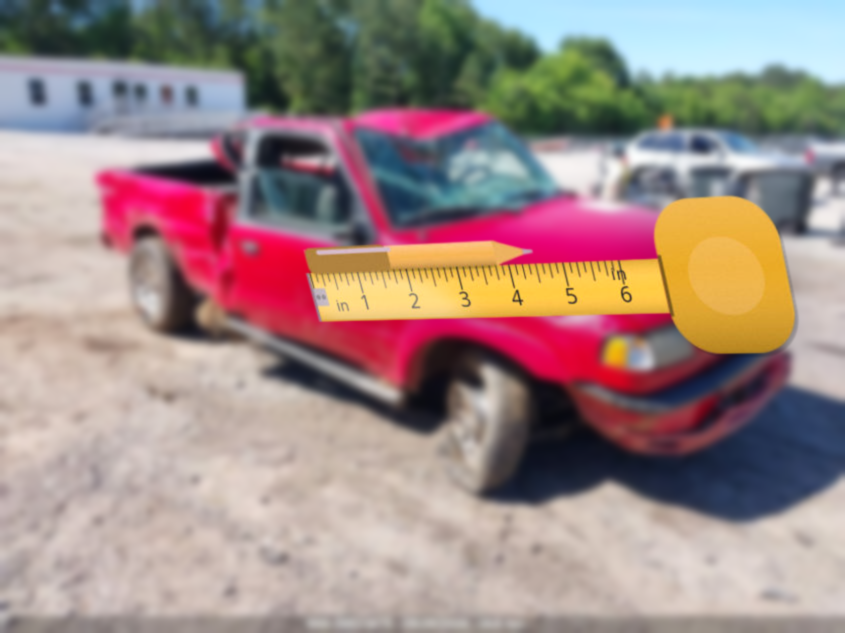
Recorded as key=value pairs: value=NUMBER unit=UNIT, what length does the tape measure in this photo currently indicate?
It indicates value=4.5 unit=in
